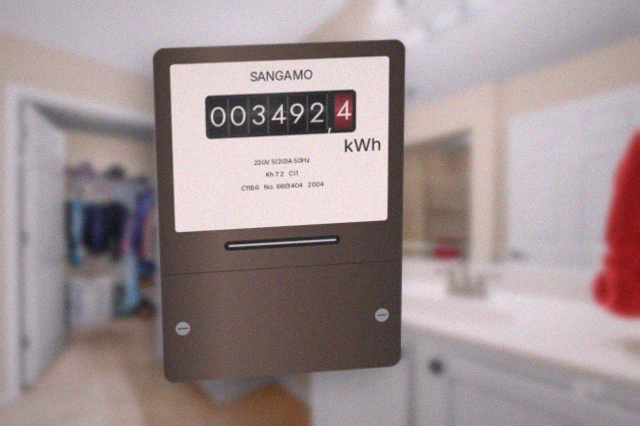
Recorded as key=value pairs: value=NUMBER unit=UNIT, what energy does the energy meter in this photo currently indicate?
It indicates value=3492.4 unit=kWh
